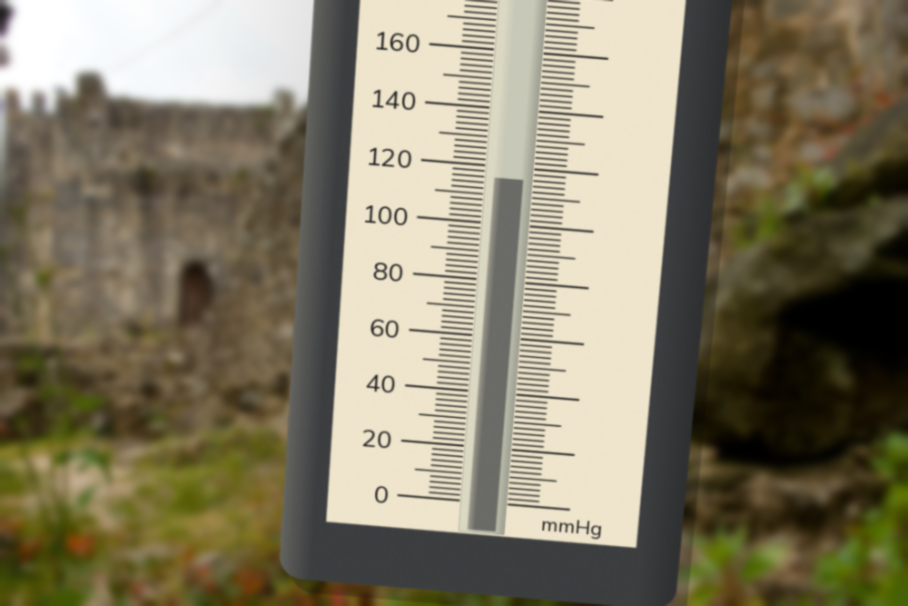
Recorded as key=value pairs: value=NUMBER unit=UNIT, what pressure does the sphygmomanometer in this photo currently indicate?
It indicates value=116 unit=mmHg
